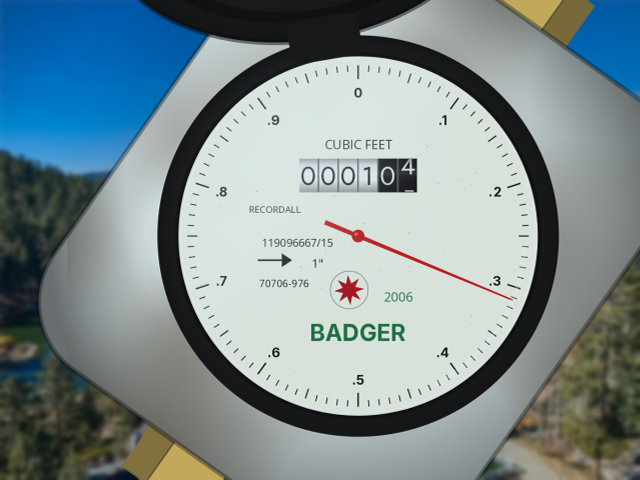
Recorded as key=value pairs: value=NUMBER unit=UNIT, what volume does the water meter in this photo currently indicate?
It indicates value=104.31 unit=ft³
